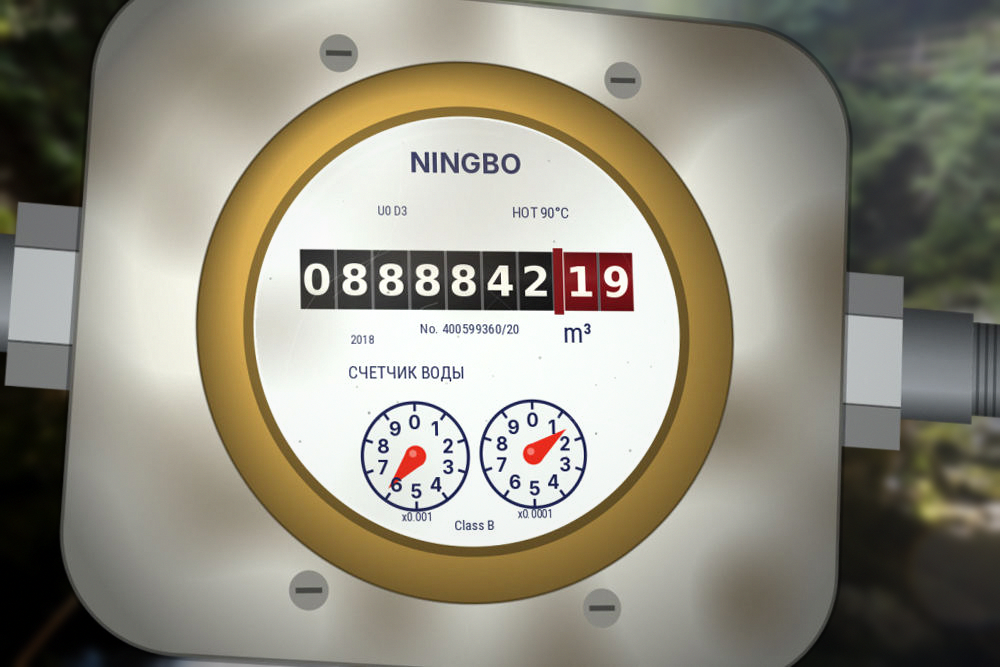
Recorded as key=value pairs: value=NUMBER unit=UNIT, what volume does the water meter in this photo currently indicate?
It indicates value=888842.1961 unit=m³
